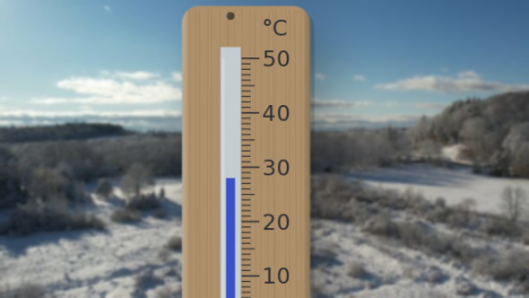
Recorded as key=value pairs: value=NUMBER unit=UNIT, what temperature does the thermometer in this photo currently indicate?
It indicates value=28 unit=°C
